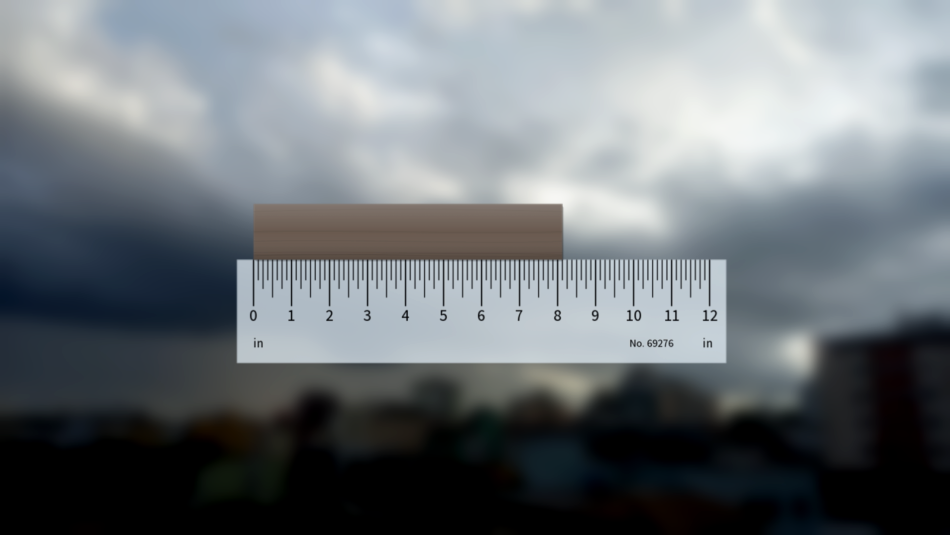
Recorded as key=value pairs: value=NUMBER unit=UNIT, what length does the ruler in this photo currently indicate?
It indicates value=8.125 unit=in
